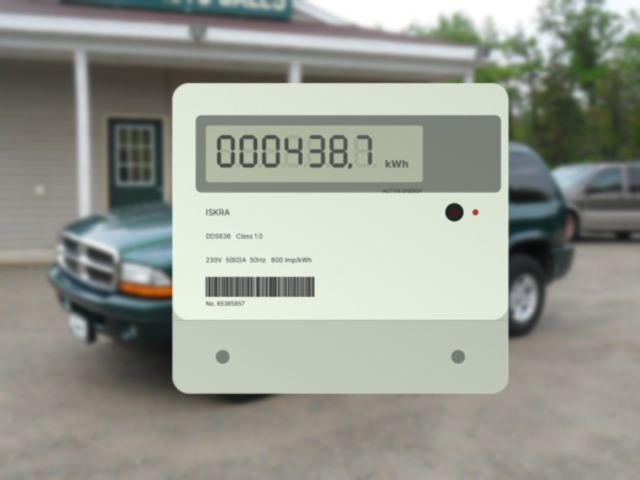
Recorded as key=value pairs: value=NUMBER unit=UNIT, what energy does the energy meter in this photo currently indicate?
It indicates value=438.7 unit=kWh
